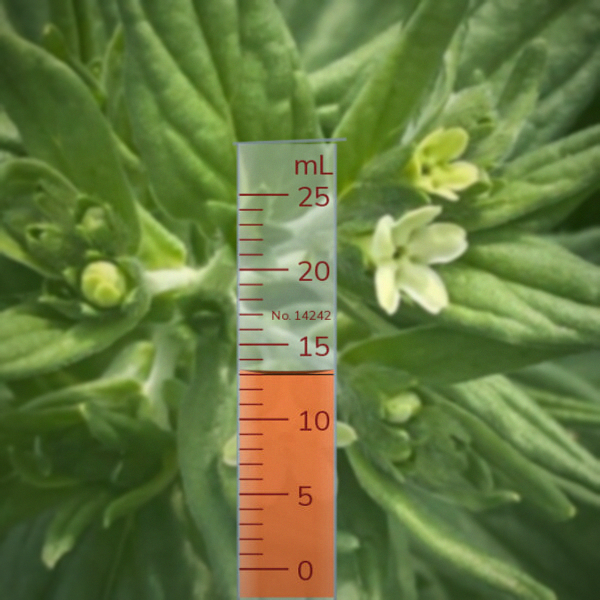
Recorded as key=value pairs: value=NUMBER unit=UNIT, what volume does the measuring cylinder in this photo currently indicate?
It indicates value=13 unit=mL
